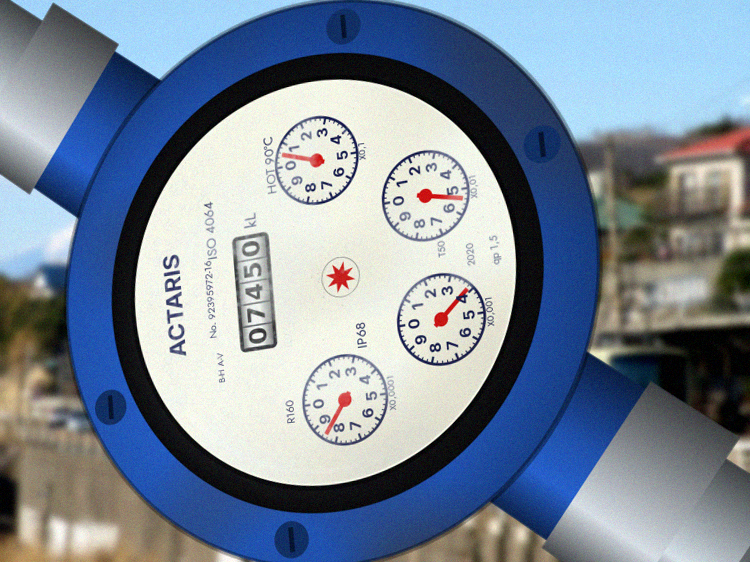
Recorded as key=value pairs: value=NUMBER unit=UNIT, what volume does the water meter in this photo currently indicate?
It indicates value=7450.0538 unit=kL
